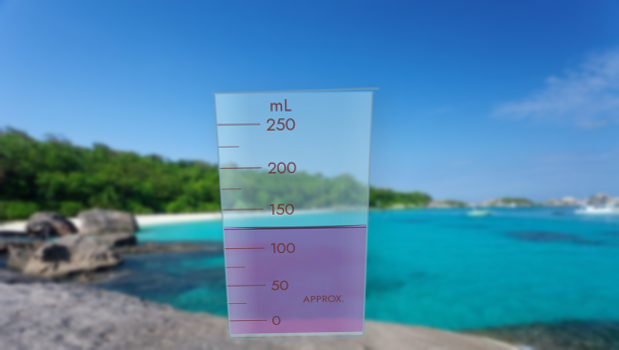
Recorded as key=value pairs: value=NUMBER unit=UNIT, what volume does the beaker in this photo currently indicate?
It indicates value=125 unit=mL
